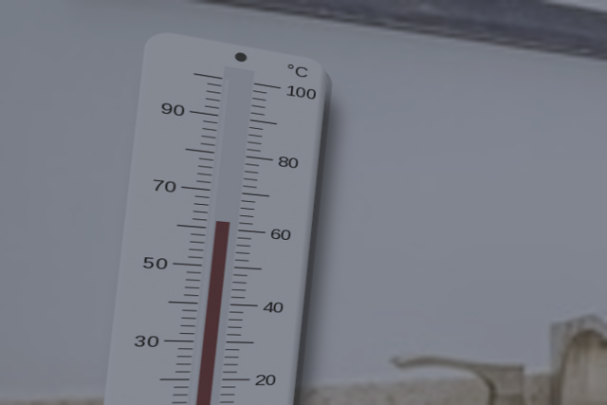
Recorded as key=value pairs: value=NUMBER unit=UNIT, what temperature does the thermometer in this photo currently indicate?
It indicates value=62 unit=°C
